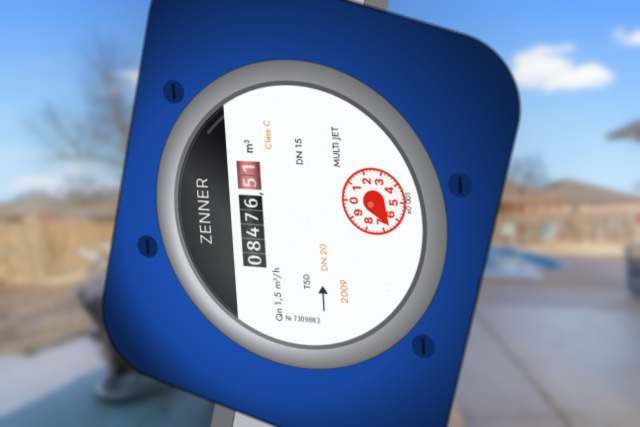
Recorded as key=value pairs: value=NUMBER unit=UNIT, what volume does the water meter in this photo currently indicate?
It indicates value=8476.516 unit=m³
